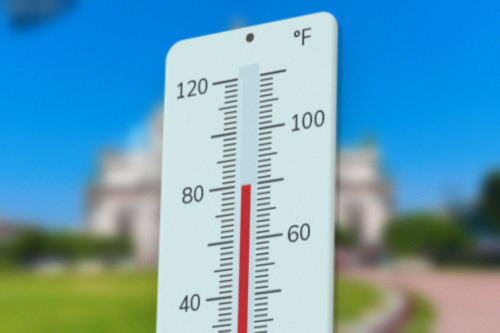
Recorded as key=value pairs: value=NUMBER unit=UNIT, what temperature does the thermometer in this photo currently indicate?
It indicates value=80 unit=°F
